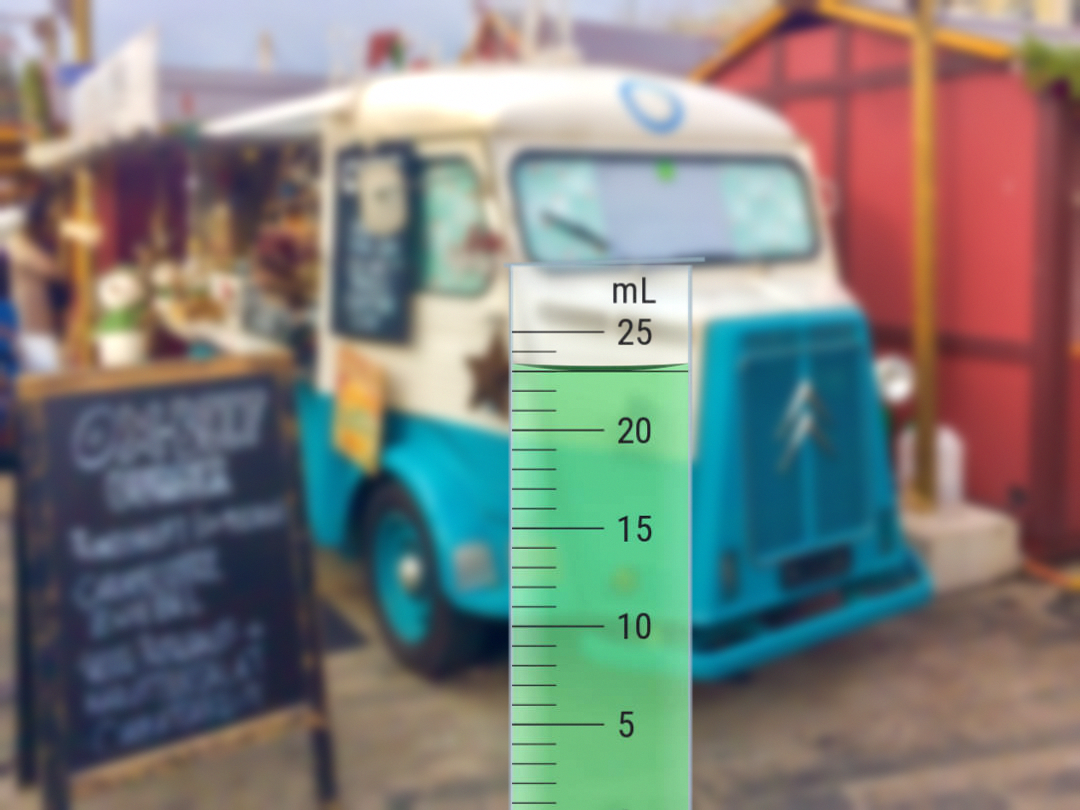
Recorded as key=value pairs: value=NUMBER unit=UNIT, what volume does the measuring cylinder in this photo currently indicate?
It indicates value=23 unit=mL
